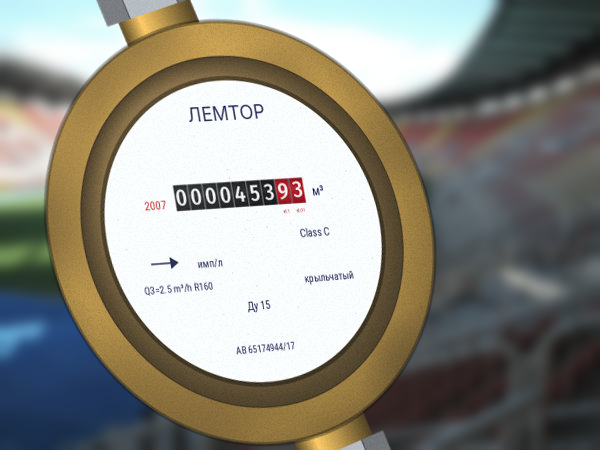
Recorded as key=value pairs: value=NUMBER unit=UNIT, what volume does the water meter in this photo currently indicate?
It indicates value=453.93 unit=m³
